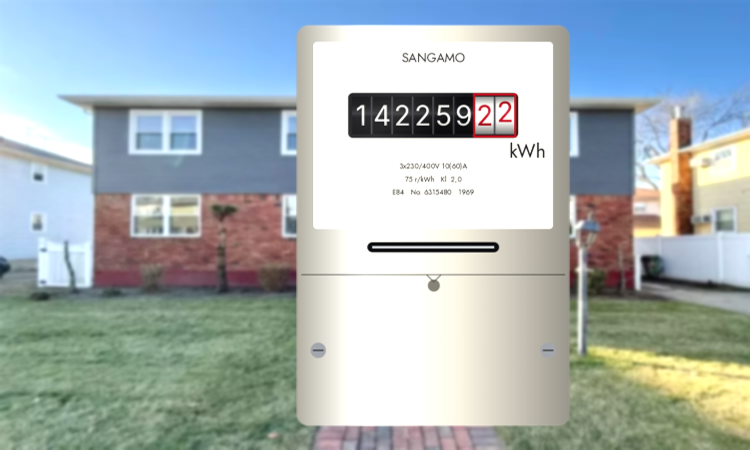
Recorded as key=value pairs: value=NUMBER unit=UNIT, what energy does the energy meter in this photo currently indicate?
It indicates value=142259.22 unit=kWh
